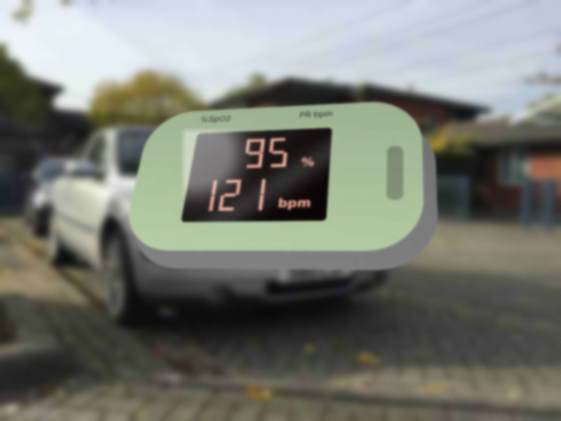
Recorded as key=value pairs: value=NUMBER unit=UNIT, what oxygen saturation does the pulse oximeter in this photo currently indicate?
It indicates value=95 unit=%
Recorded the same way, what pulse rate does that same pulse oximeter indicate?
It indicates value=121 unit=bpm
